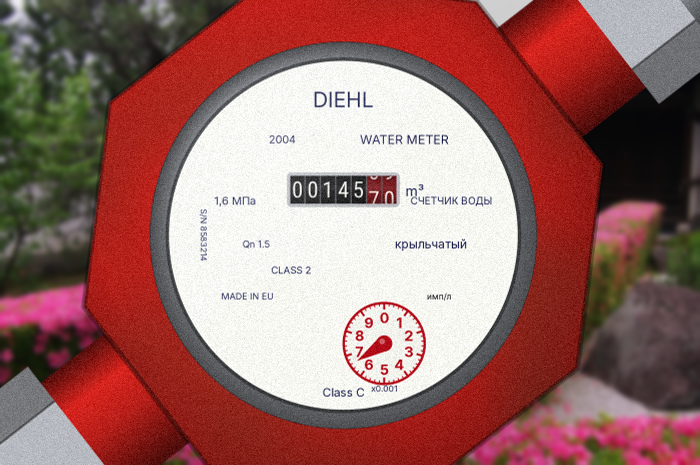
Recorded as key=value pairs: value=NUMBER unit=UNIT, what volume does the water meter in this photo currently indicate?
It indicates value=145.696 unit=m³
